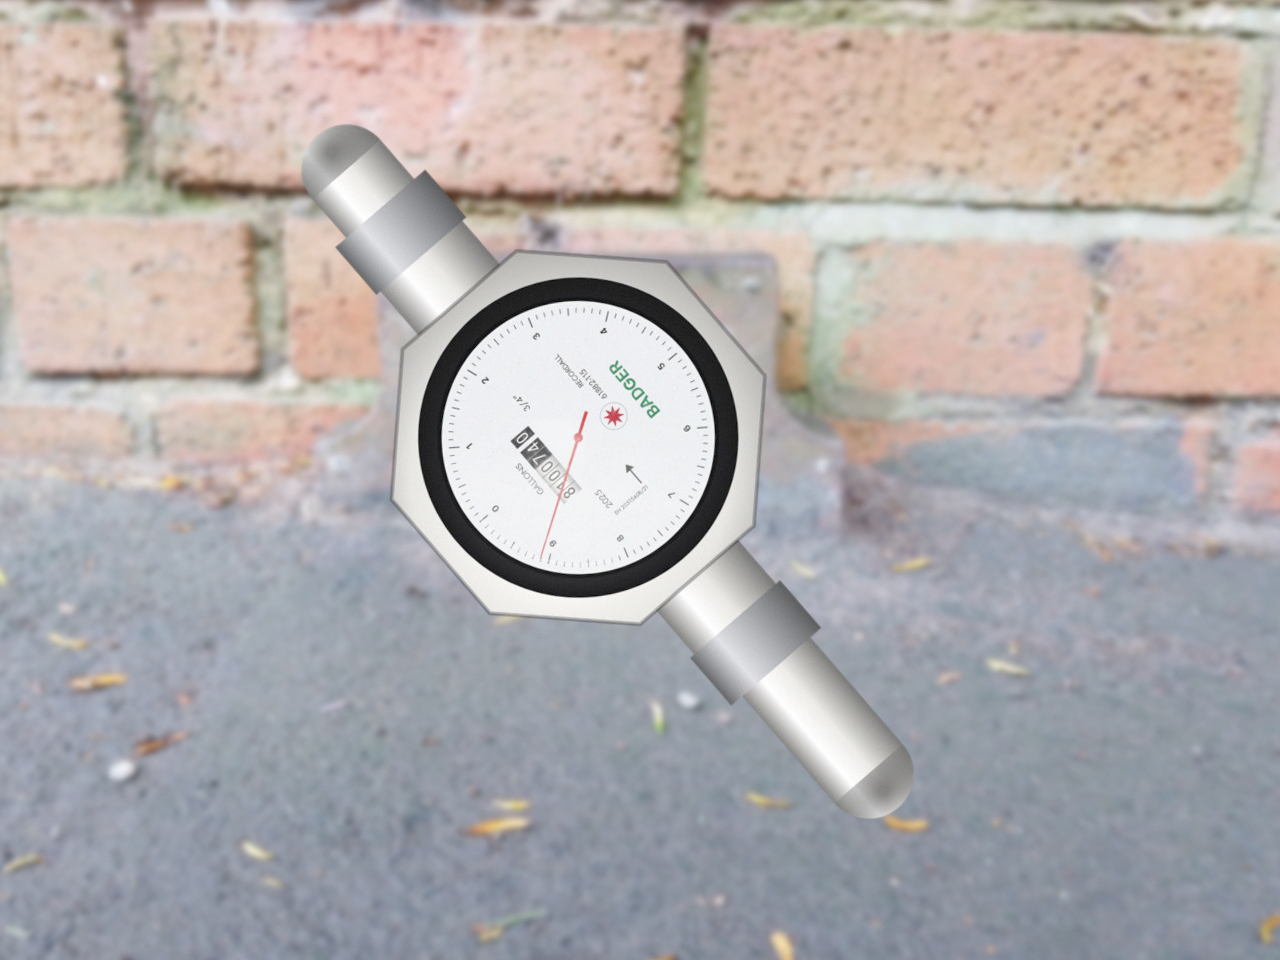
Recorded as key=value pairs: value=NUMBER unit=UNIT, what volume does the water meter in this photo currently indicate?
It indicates value=8100739.1 unit=gal
